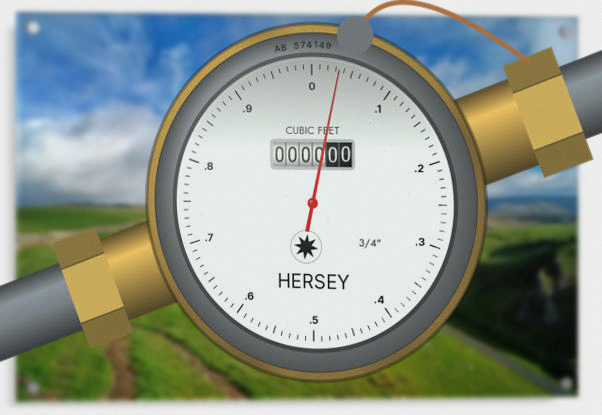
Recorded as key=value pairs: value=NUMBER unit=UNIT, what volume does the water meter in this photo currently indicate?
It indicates value=0.03 unit=ft³
